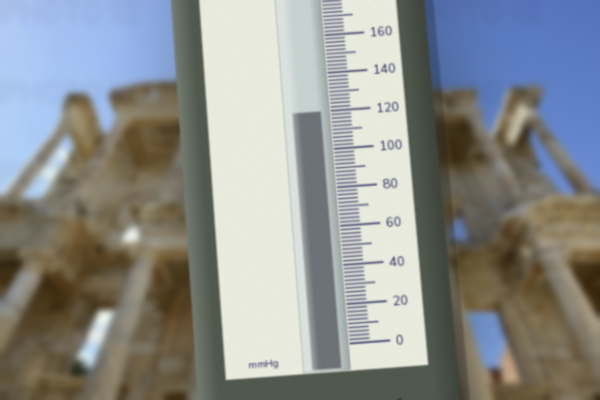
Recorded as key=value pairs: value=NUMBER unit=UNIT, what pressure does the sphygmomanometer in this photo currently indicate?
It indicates value=120 unit=mmHg
